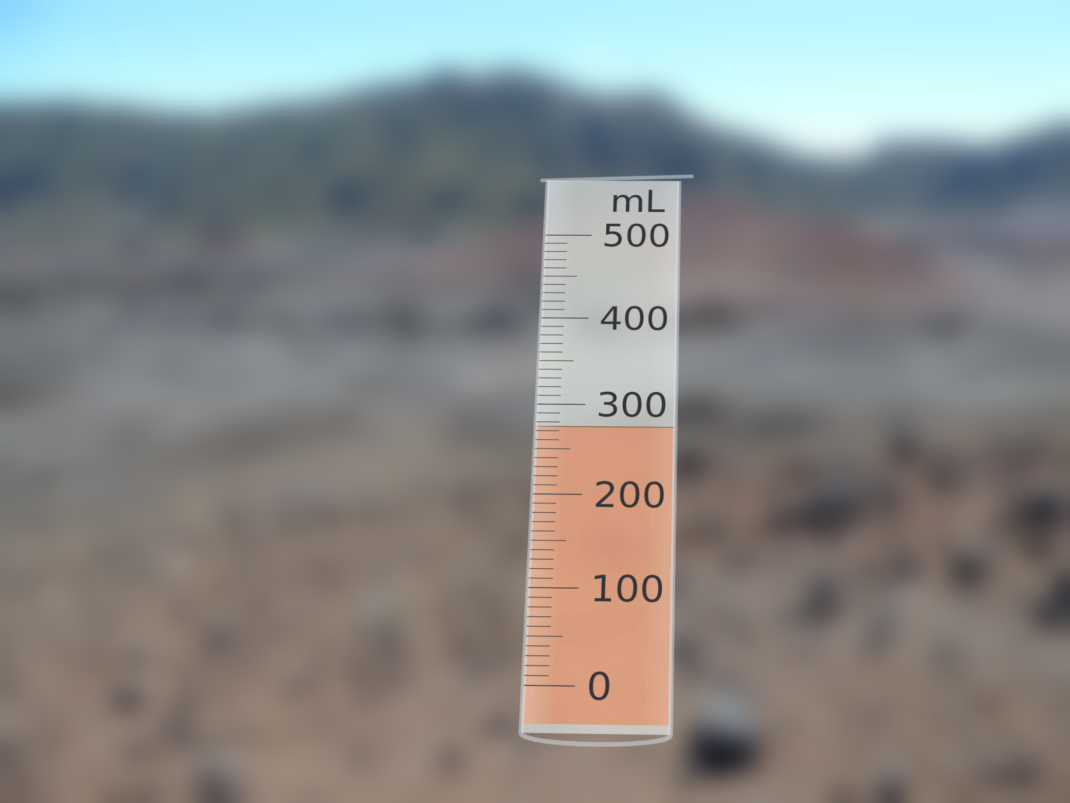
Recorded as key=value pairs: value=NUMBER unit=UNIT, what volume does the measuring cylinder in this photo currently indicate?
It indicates value=275 unit=mL
